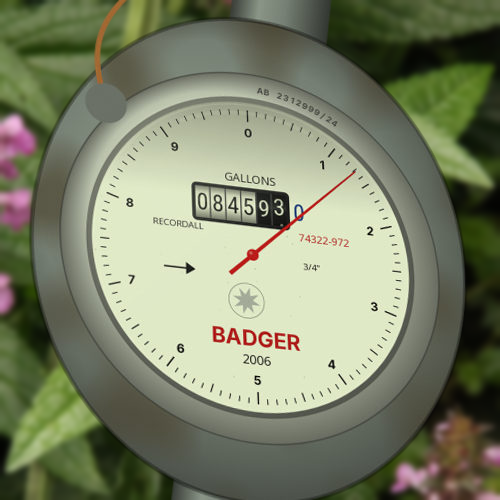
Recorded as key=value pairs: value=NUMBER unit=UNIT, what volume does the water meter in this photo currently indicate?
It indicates value=845931.3 unit=gal
